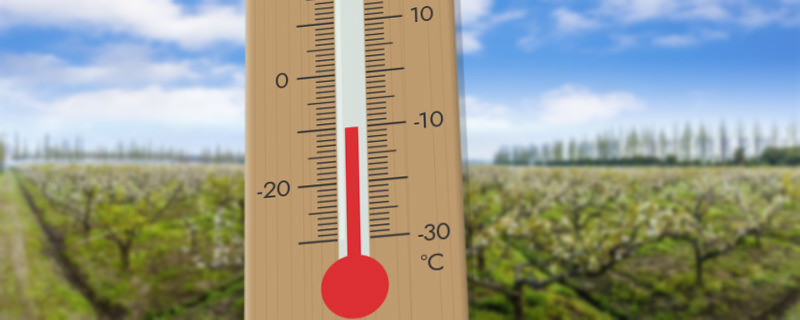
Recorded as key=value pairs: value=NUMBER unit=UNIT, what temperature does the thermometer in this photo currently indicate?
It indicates value=-10 unit=°C
